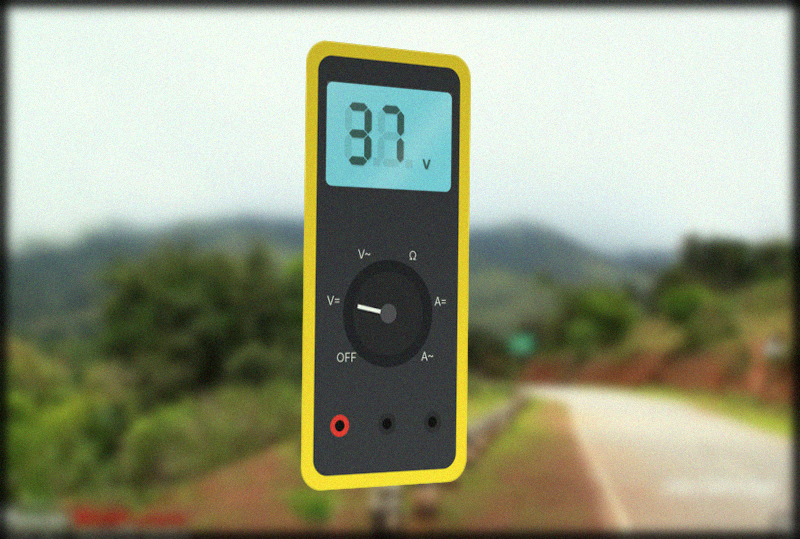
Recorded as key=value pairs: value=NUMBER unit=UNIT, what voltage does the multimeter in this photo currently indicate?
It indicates value=37 unit=V
